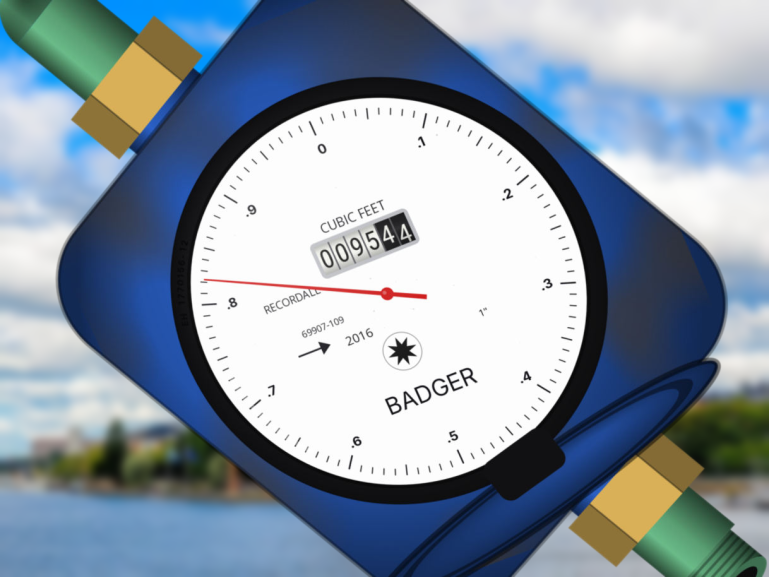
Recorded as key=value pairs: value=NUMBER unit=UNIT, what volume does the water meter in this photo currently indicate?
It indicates value=9543.82 unit=ft³
